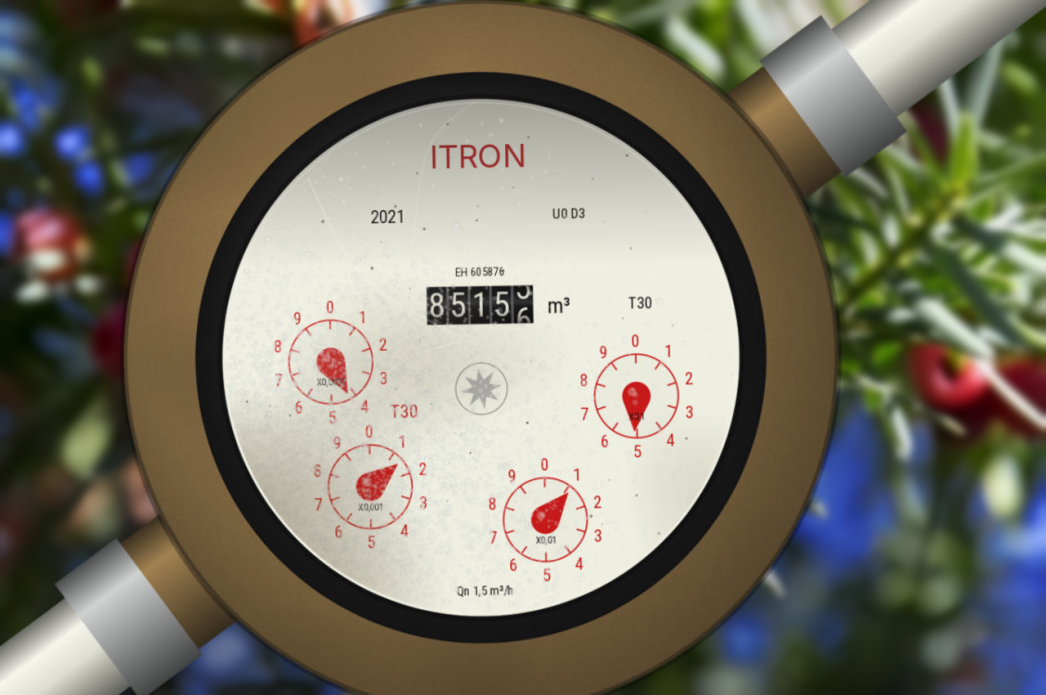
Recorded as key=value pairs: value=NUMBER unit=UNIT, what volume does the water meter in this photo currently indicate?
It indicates value=85155.5114 unit=m³
